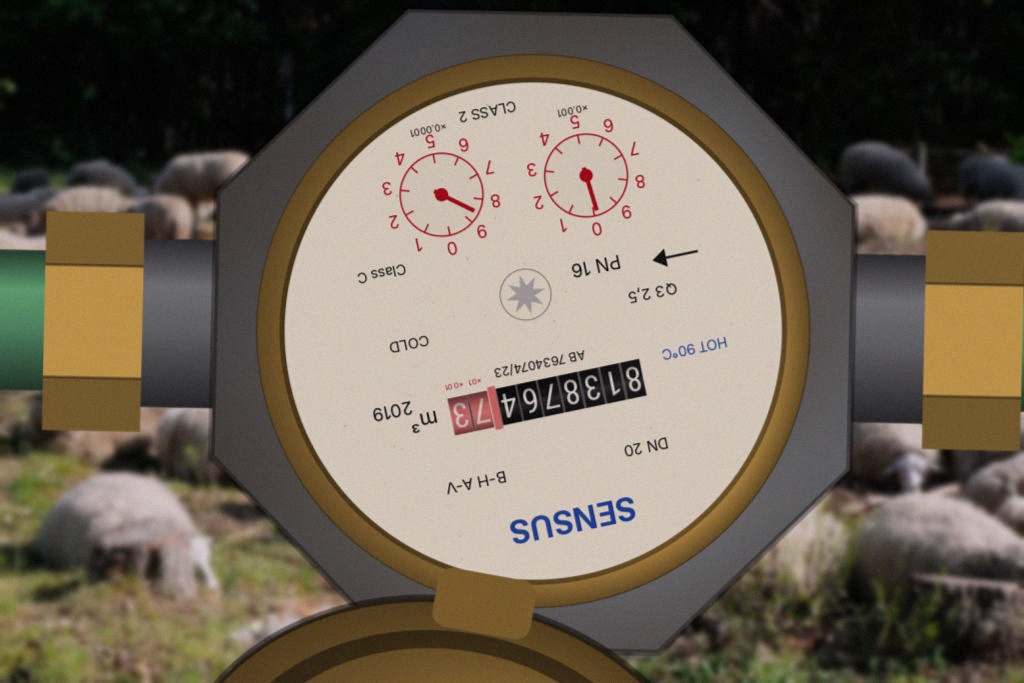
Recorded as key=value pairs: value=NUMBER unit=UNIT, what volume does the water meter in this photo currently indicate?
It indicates value=8138764.7298 unit=m³
